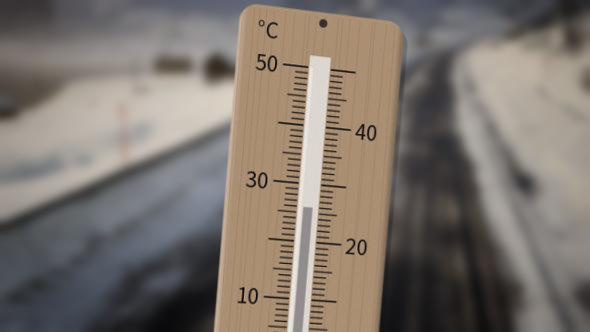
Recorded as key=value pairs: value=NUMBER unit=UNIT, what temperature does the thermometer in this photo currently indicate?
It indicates value=26 unit=°C
